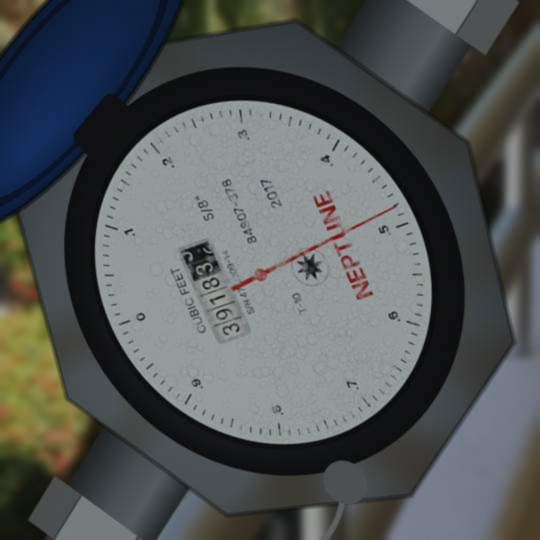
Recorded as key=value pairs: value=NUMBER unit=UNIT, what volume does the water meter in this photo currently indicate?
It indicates value=391835.48 unit=ft³
